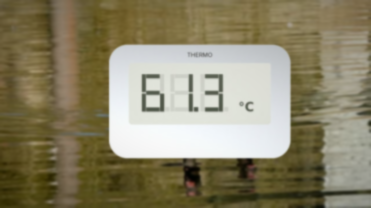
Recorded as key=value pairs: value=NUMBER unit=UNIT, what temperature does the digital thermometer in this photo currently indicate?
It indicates value=61.3 unit=°C
